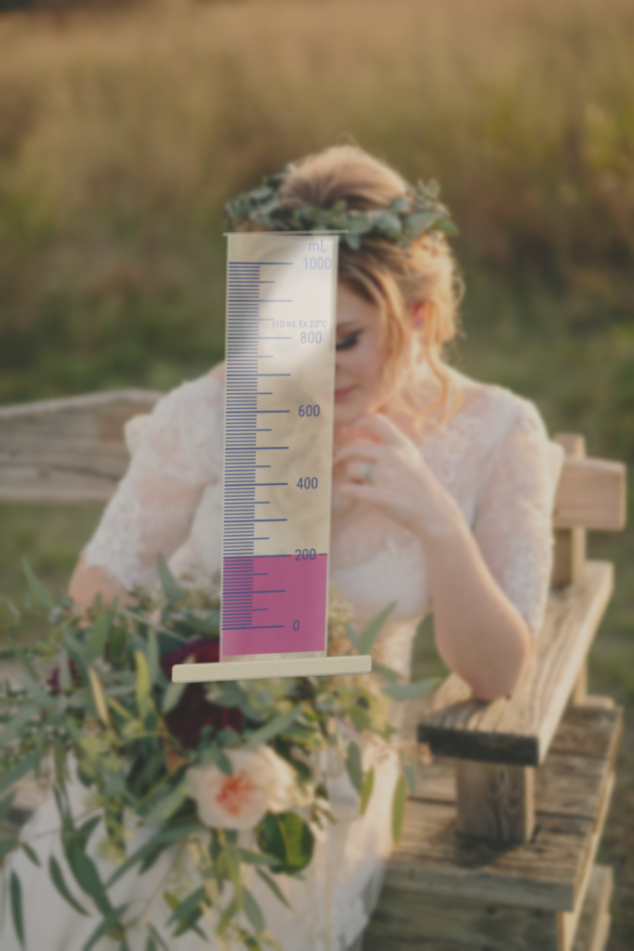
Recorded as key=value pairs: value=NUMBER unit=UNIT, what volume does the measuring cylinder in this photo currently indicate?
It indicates value=200 unit=mL
